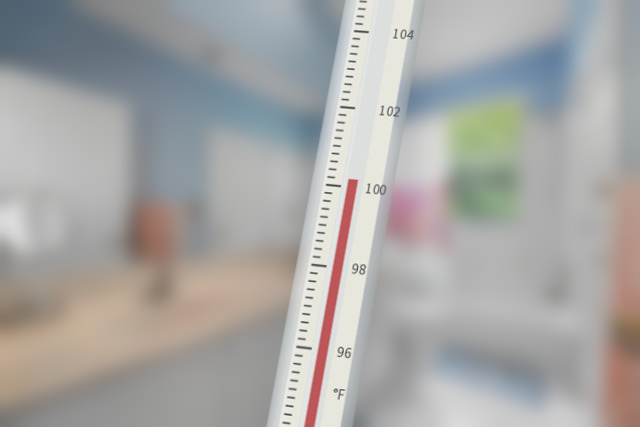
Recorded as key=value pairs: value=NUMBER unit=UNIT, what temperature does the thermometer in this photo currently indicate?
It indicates value=100.2 unit=°F
